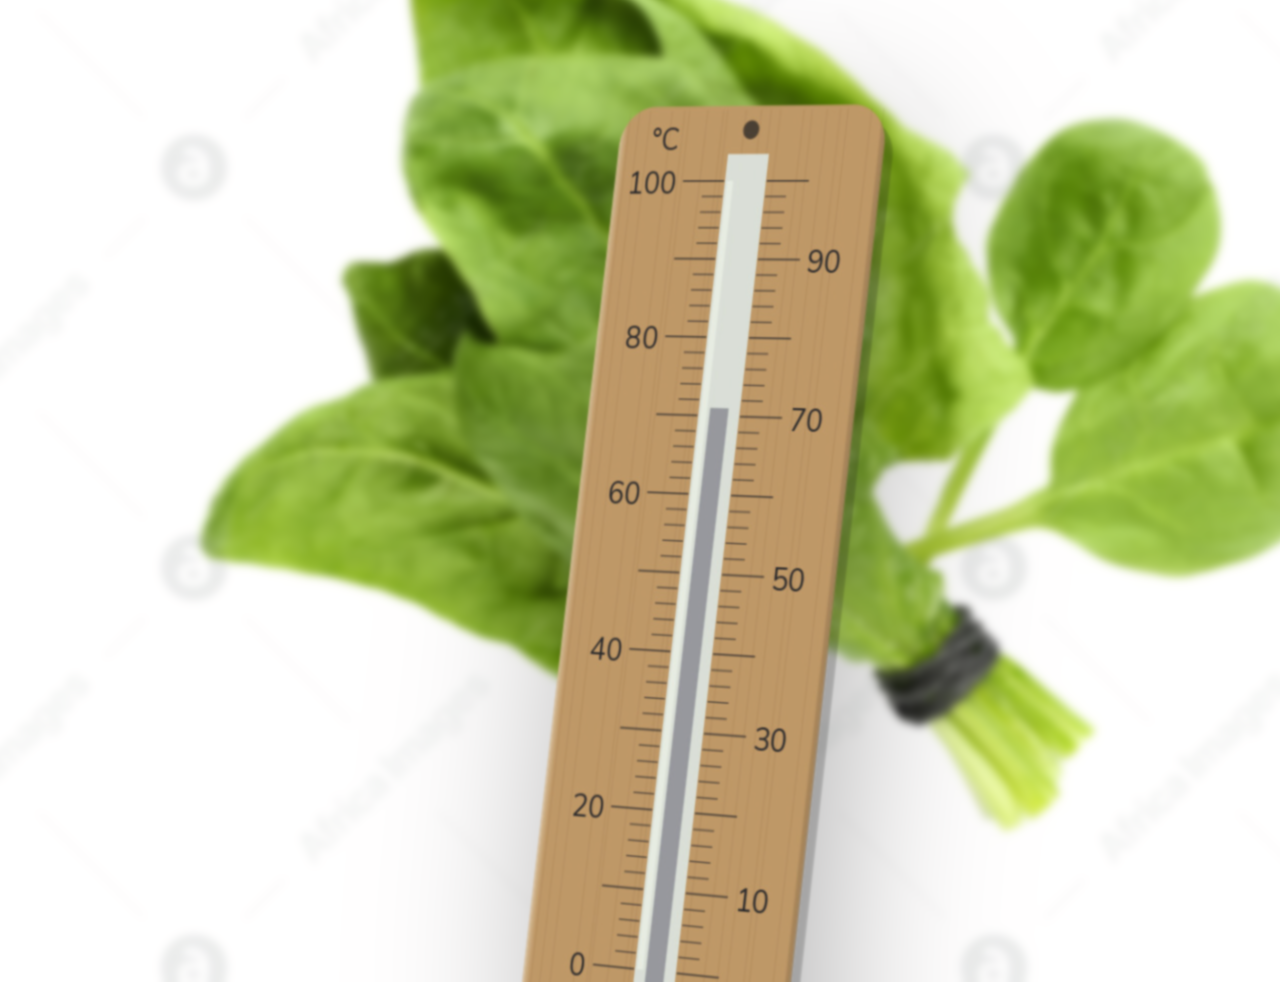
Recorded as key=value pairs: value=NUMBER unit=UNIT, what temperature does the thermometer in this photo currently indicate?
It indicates value=71 unit=°C
